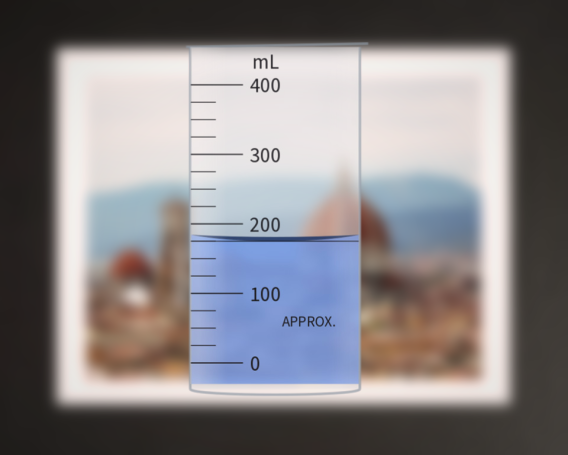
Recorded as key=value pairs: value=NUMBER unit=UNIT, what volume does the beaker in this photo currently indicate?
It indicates value=175 unit=mL
